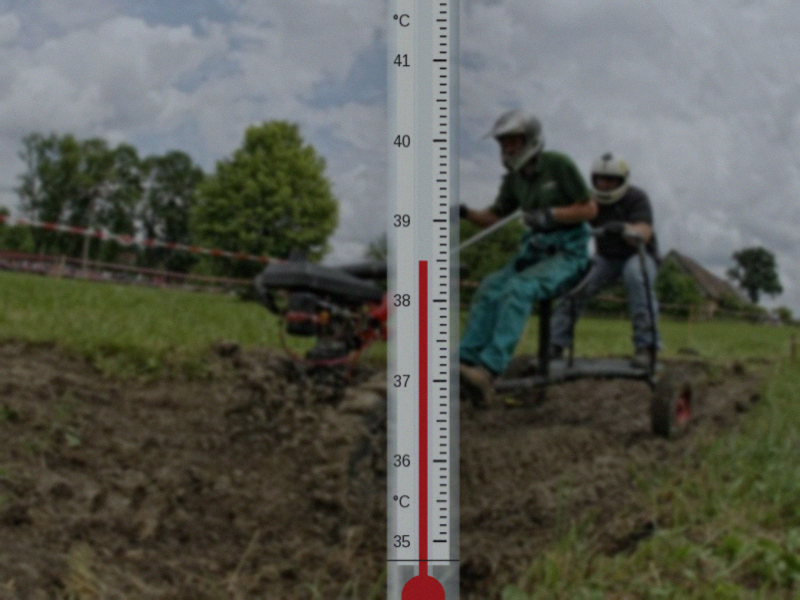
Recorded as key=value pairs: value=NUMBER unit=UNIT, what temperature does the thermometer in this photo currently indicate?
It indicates value=38.5 unit=°C
